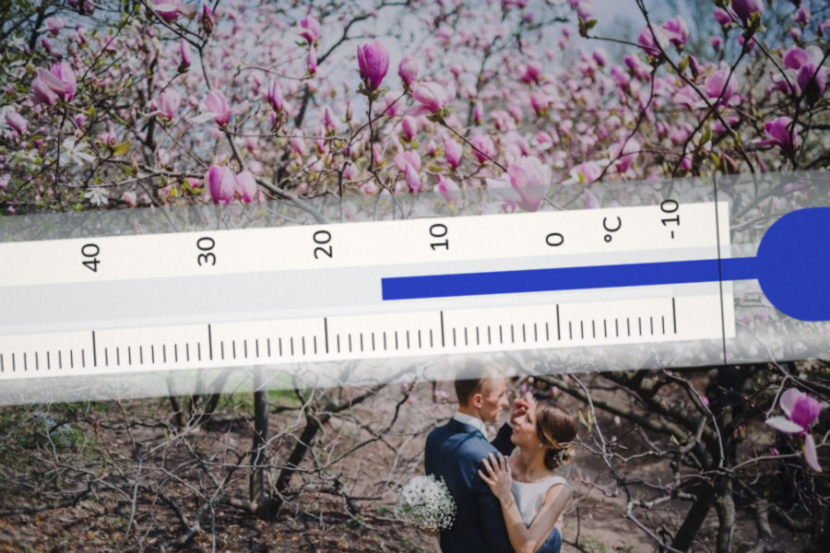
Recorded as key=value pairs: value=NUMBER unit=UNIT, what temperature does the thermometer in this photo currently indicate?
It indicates value=15 unit=°C
